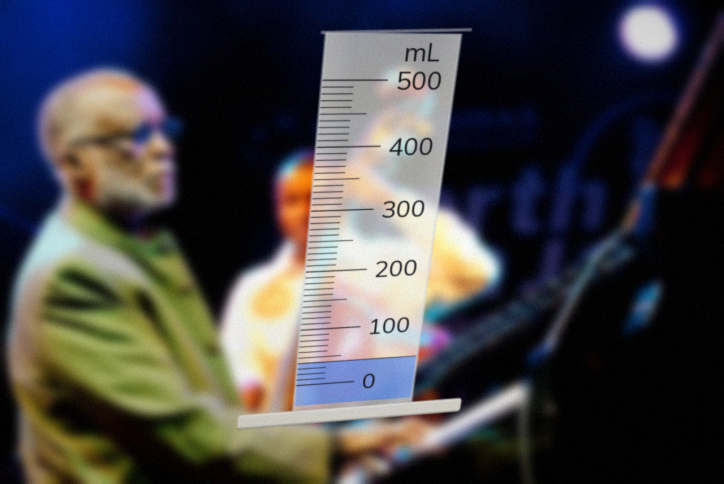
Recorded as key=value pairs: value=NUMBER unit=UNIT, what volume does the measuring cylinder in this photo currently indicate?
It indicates value=40 unit=mL
